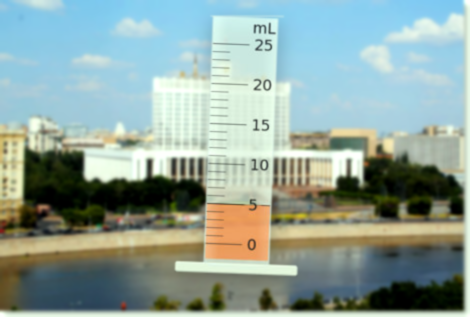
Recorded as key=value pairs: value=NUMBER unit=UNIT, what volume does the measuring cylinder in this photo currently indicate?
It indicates value=5 unit=mL
